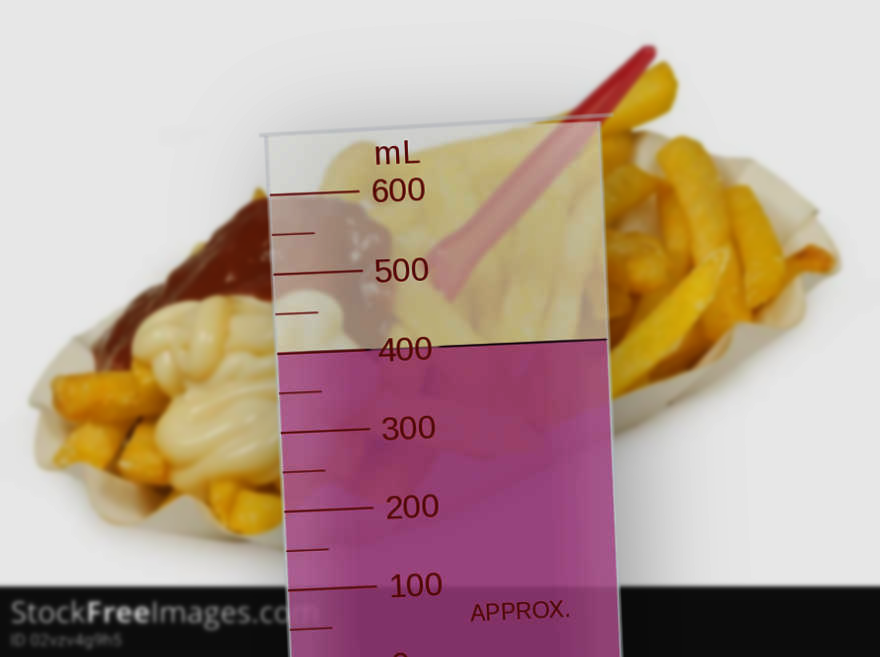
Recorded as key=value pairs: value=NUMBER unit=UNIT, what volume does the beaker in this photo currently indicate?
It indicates value=400 unit=mL
